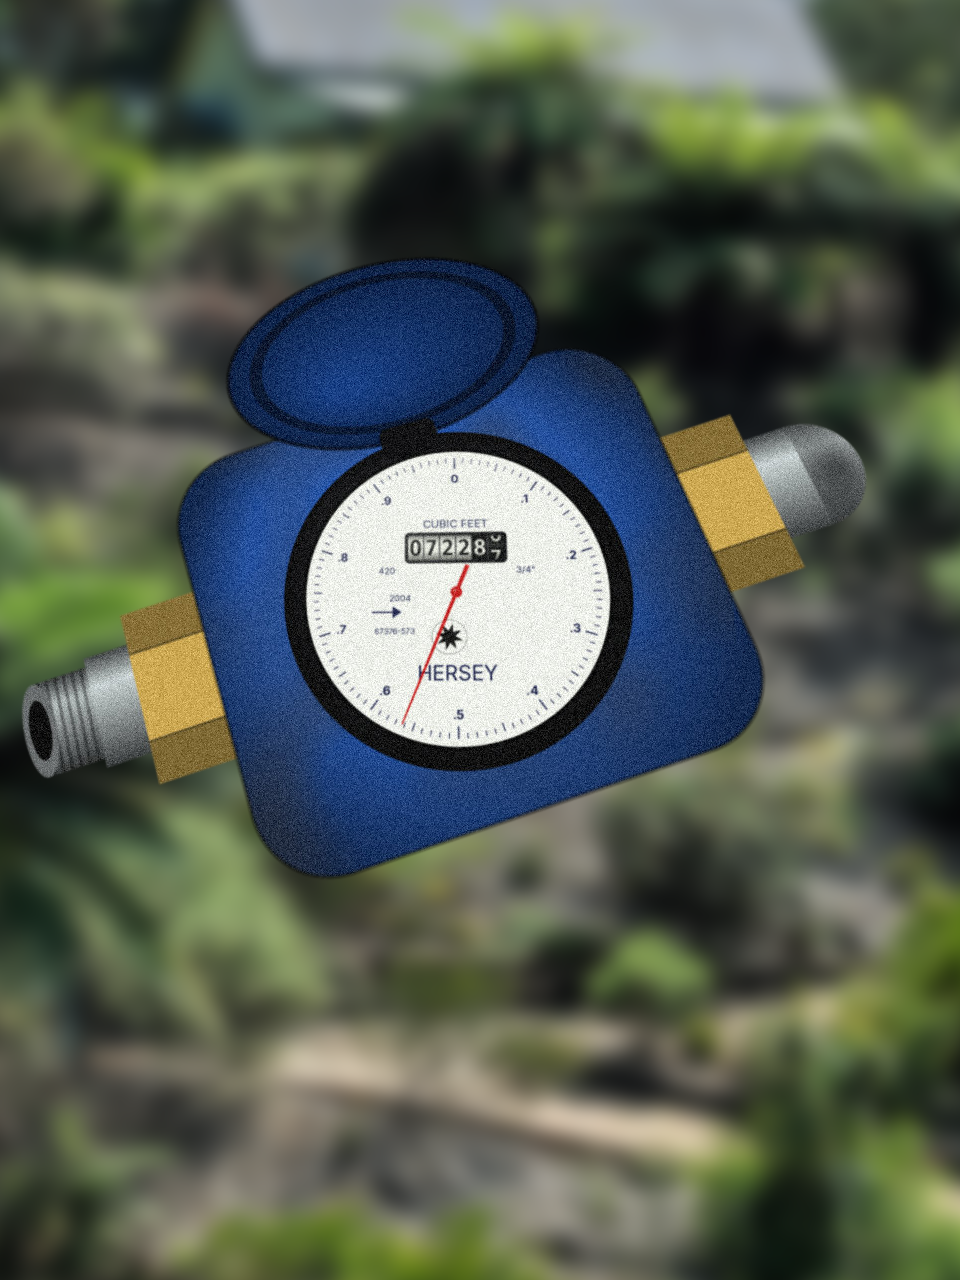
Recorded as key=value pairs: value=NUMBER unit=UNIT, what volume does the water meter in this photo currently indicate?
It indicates value=72286.56 unit=ft³
